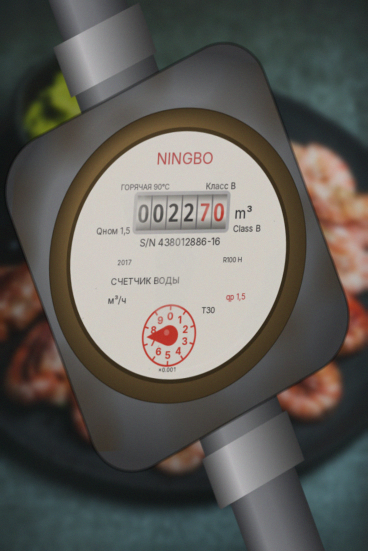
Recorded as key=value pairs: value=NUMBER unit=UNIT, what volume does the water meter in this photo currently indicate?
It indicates value=22.707 unit=m³
